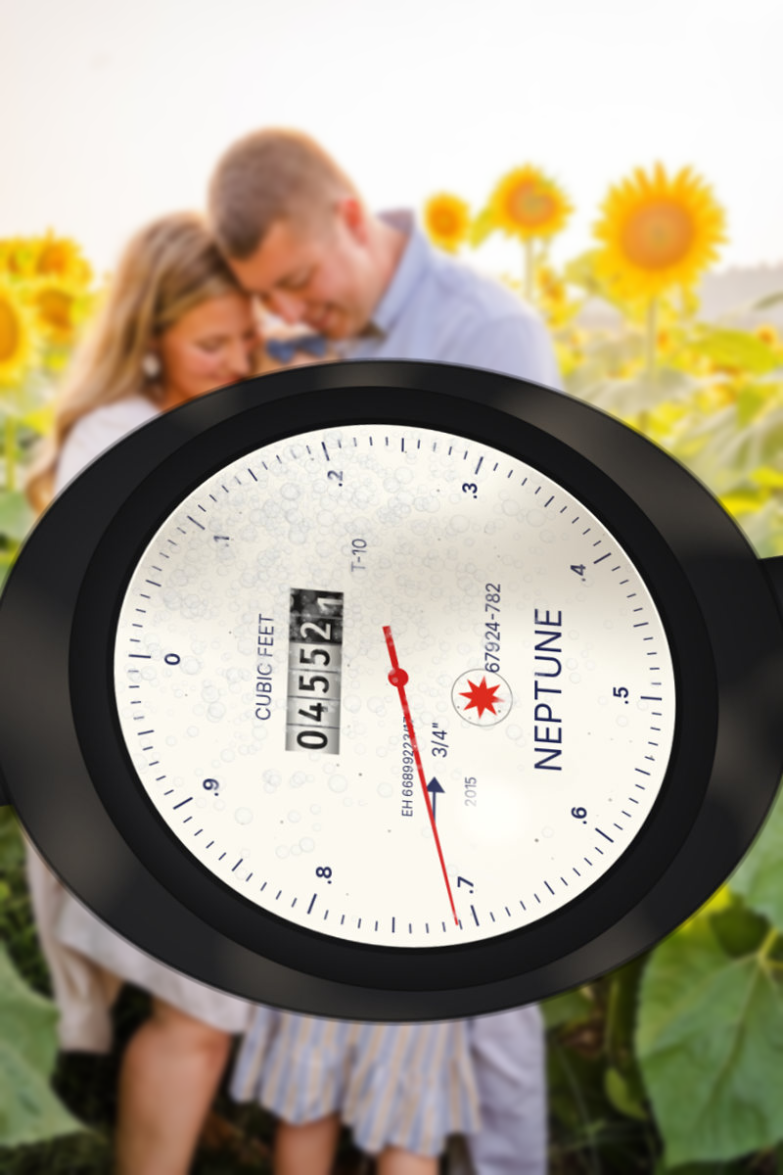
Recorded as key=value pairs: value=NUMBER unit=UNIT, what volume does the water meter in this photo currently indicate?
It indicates value=45520.71 unit=ft³
